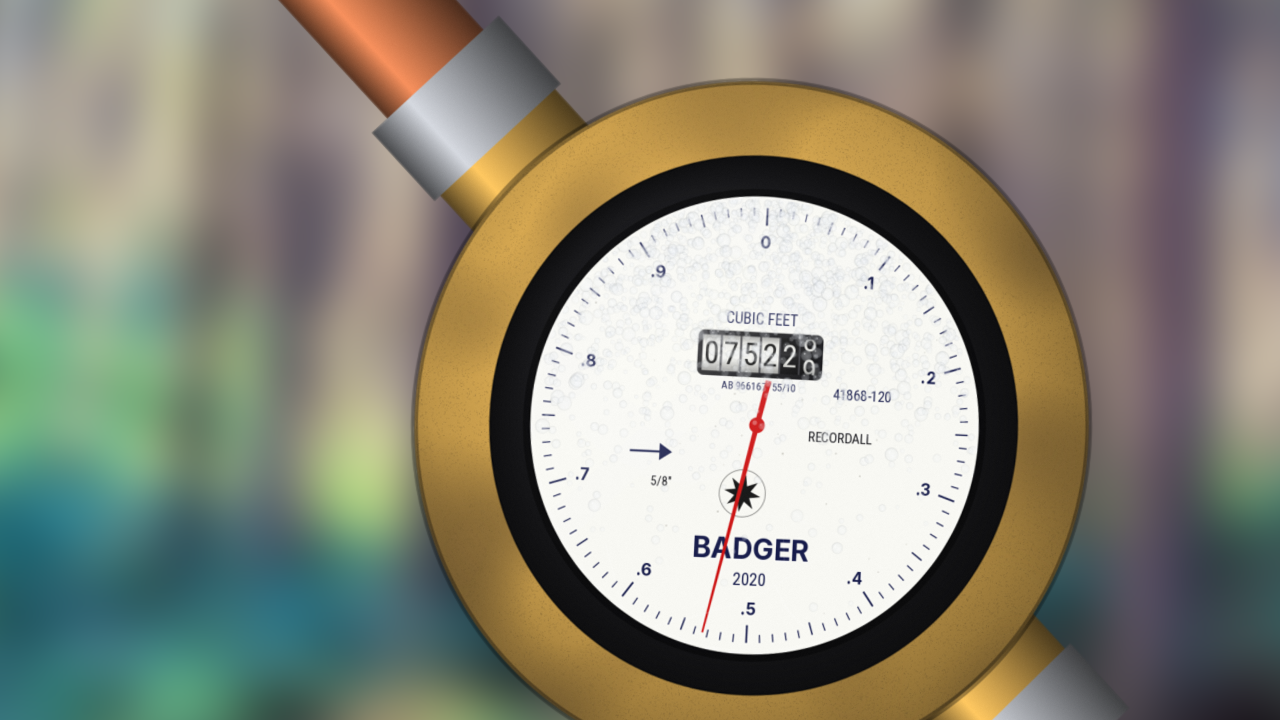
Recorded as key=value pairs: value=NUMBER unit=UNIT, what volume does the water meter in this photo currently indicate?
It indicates value=75228.53 unit=ft³
